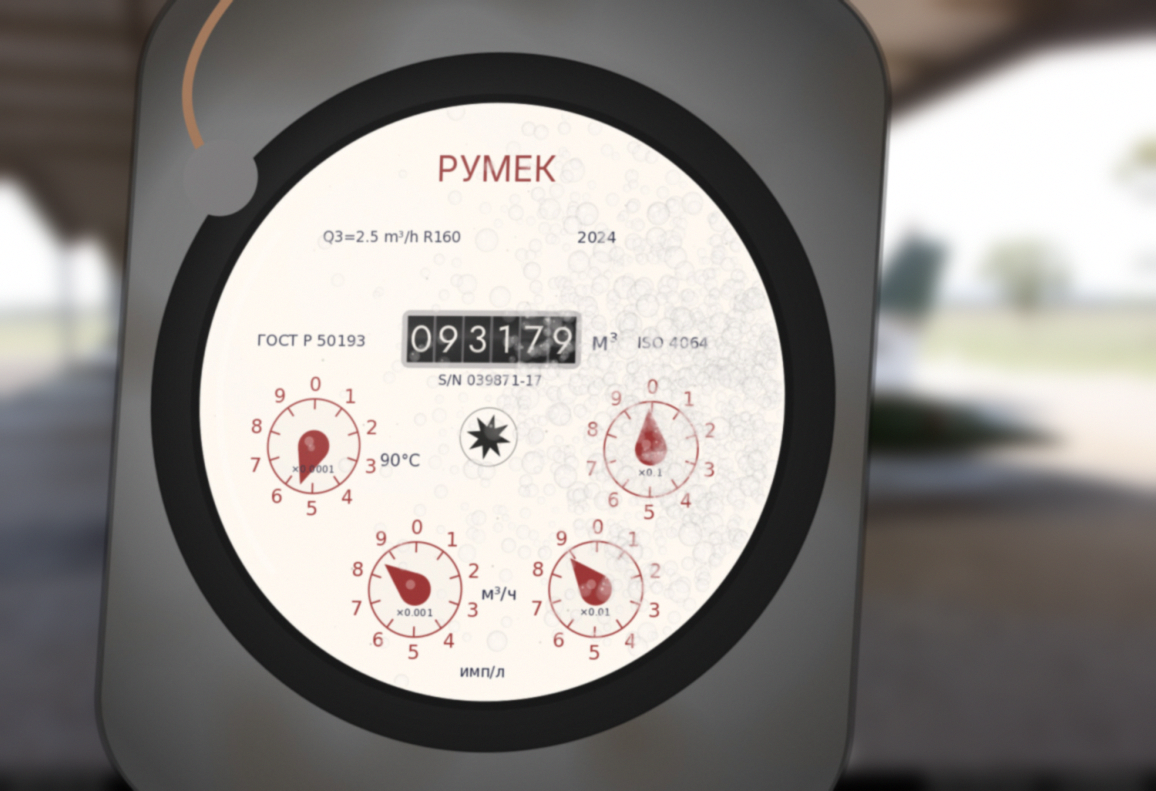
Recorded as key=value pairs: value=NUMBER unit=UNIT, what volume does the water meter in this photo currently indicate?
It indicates value=93178.9885 unit=m³
